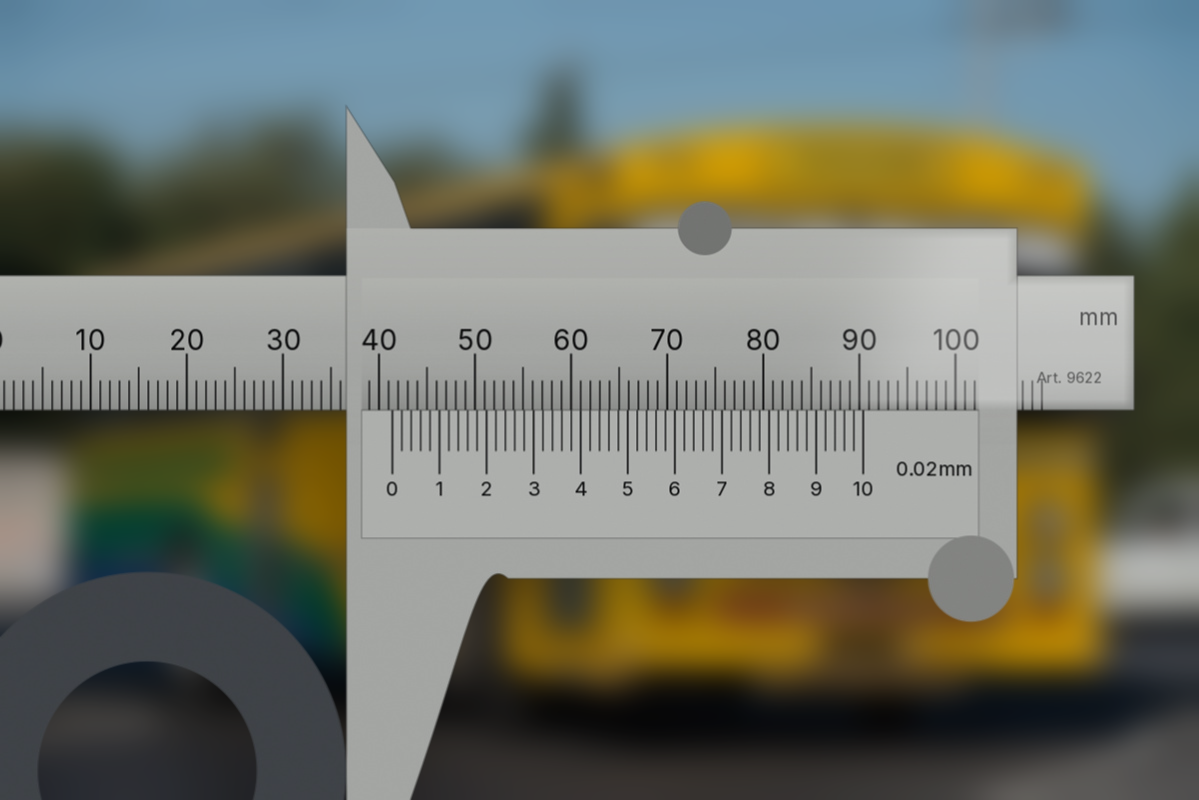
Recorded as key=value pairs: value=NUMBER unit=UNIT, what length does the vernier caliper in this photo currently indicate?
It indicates value=41.4 unit=mm
